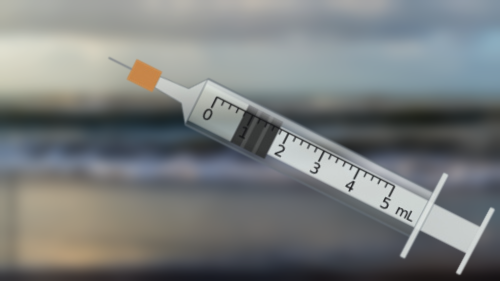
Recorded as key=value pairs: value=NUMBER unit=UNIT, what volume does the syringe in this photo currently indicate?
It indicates value=0.8 unit=mL
